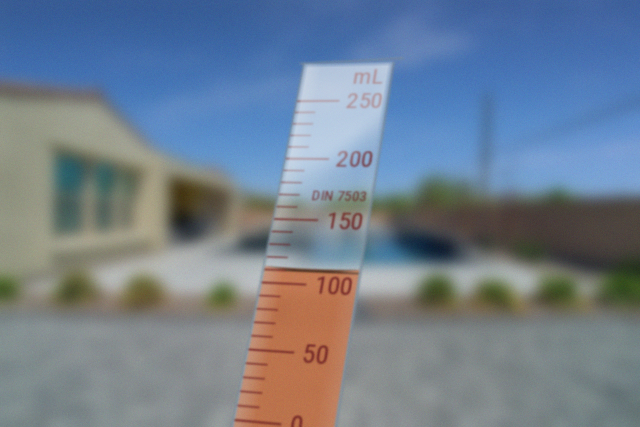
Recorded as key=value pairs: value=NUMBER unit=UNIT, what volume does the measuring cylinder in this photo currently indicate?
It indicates value=110 unit=mL
